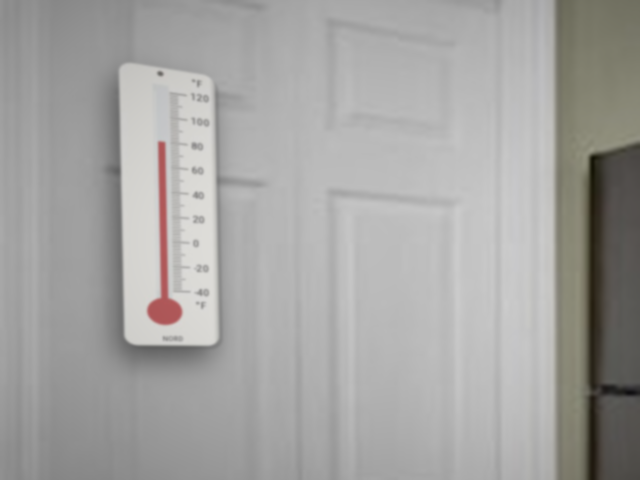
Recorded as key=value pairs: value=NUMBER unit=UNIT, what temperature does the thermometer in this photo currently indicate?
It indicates value=80 unit=°F
